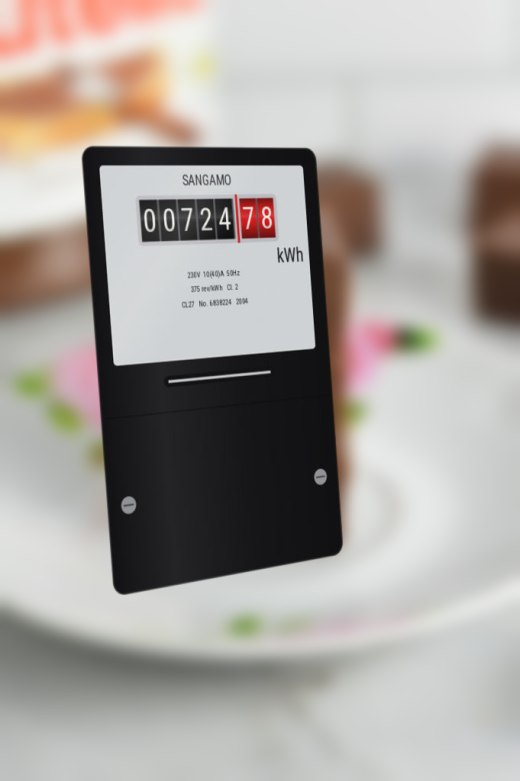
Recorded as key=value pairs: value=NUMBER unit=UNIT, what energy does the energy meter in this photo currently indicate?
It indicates value=724.78 unit=kWh
